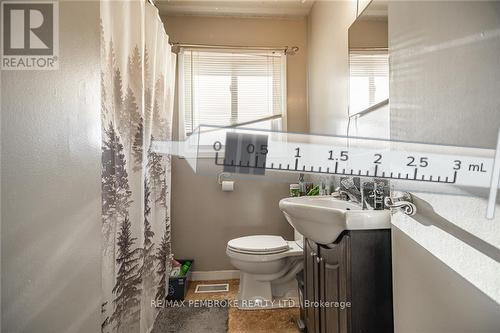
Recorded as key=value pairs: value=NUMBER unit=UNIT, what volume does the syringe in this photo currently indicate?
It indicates value=0.1 unit=mL
